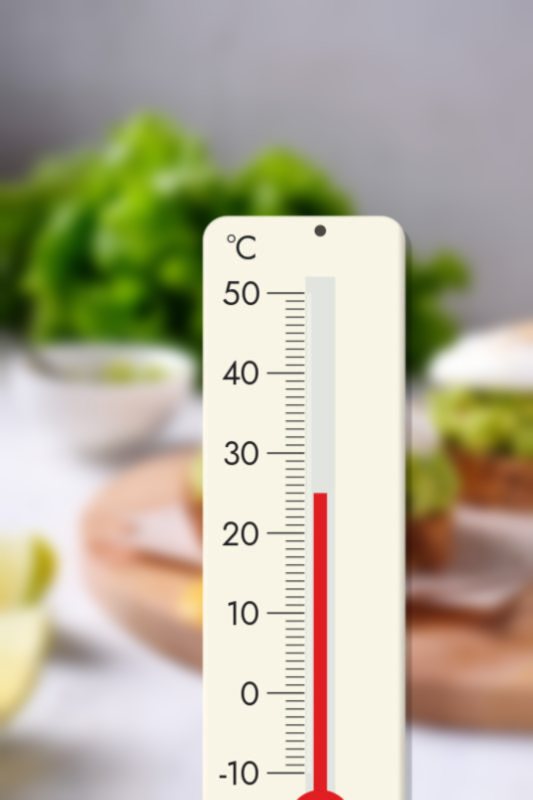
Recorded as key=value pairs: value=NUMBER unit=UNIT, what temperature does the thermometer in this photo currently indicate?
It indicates value=25 unit=°C
